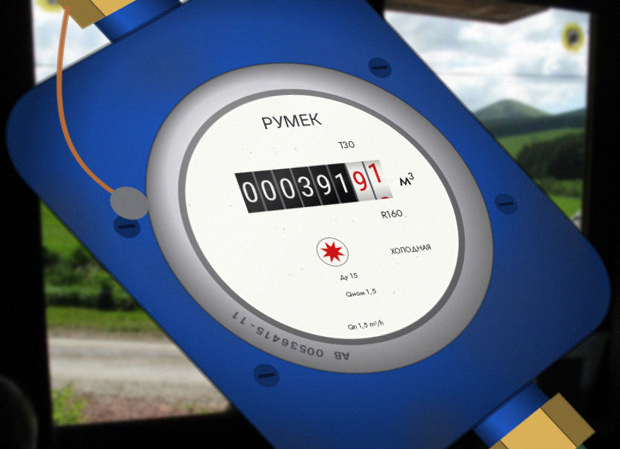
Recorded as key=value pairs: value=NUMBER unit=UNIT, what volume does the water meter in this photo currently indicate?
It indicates value=391.91 unit=m³
